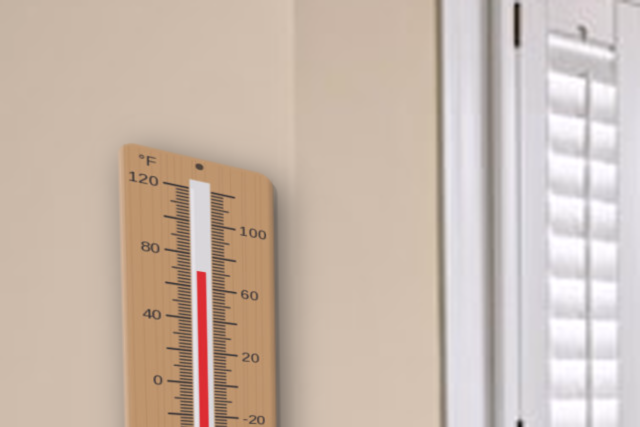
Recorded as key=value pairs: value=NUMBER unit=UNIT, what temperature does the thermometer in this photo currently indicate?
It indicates value=70 unit=°F
